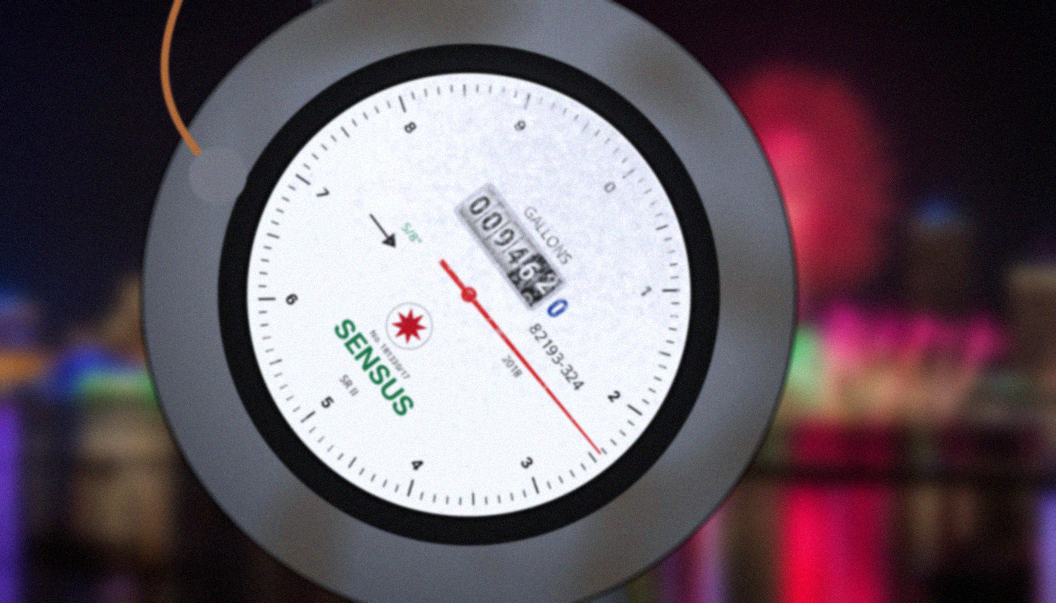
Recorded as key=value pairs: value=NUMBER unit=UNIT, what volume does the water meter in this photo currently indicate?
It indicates value=94622.4 unit=gal
